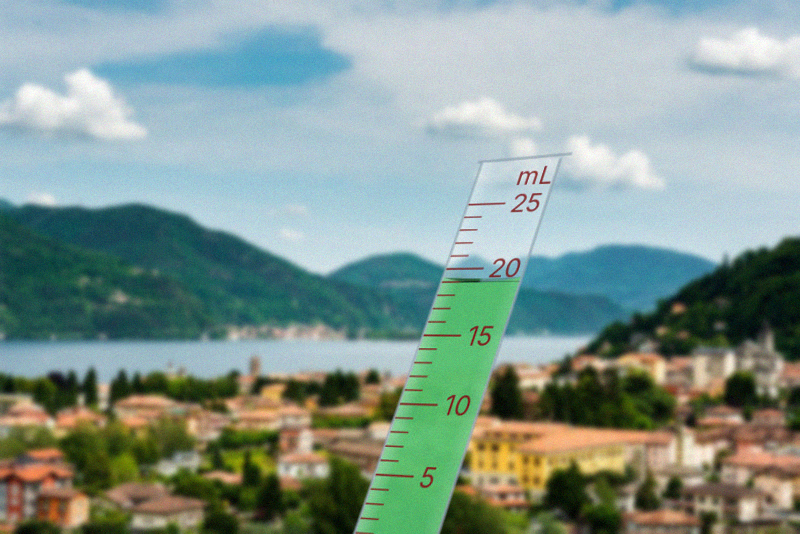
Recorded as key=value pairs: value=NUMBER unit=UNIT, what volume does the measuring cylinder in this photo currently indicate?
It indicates value=19 unit=mL
